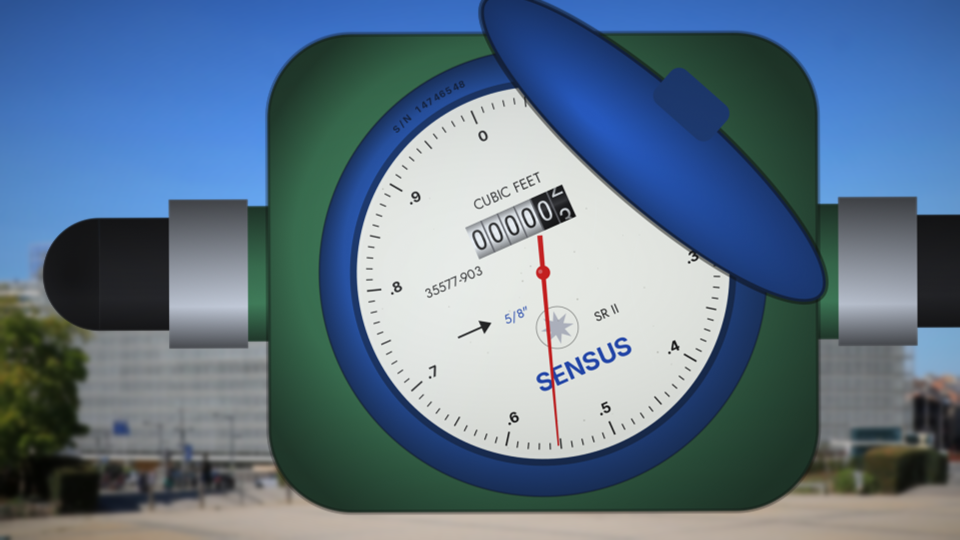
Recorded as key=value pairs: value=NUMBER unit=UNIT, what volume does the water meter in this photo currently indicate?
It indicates value=2.55 unit=ft³
